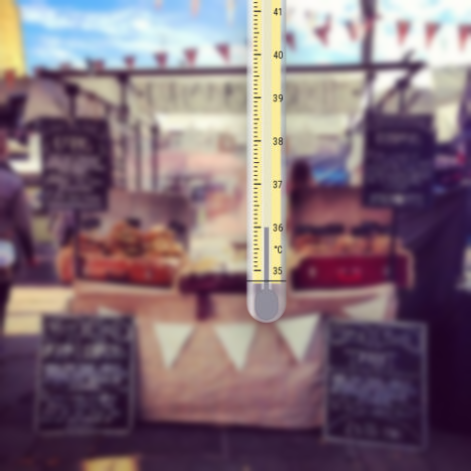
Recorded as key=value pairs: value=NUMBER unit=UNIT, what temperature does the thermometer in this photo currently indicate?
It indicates value=36 unit=°C
